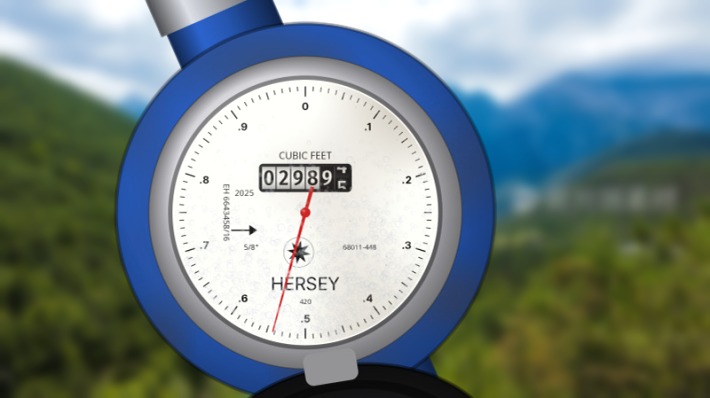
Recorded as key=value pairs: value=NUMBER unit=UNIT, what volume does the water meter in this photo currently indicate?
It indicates value=29894.54 unit=ft³
